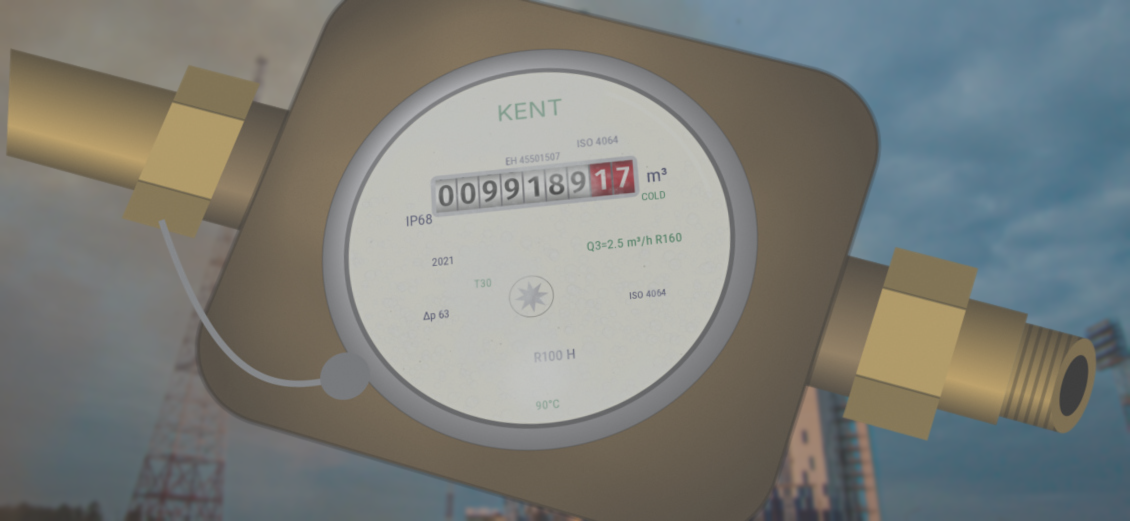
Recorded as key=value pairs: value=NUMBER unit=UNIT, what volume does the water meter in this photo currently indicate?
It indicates value=99189.17 unit=m³
